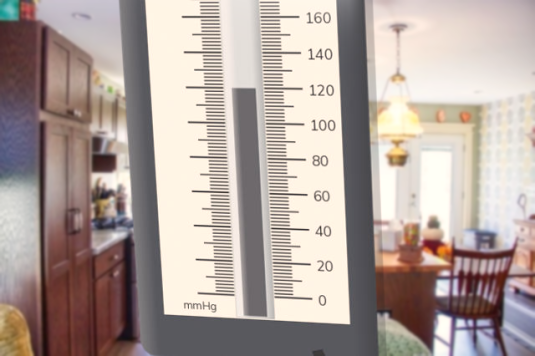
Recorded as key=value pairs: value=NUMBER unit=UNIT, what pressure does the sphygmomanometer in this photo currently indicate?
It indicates value=120 unit=mmHg
